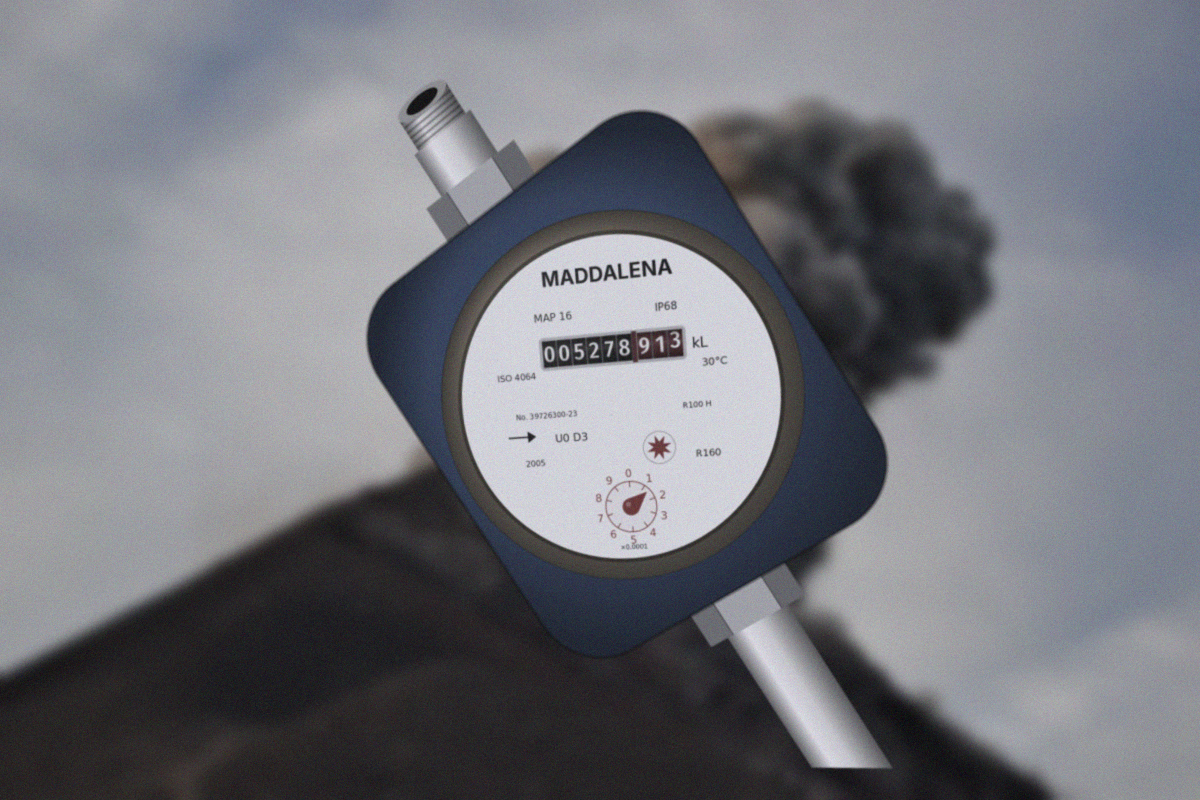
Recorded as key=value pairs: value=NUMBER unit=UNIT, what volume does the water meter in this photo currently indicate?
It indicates value=5278.9131 unit=kL
